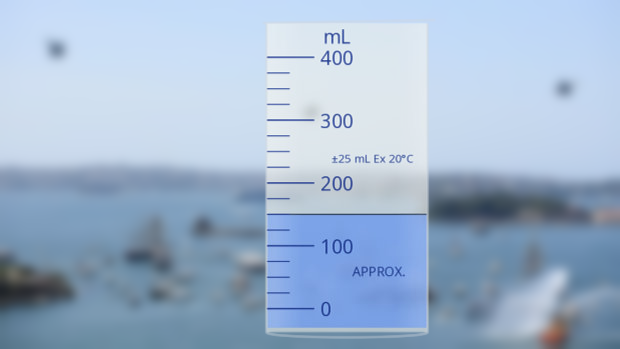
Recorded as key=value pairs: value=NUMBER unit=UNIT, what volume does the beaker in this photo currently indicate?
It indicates value=150 unit=mL
